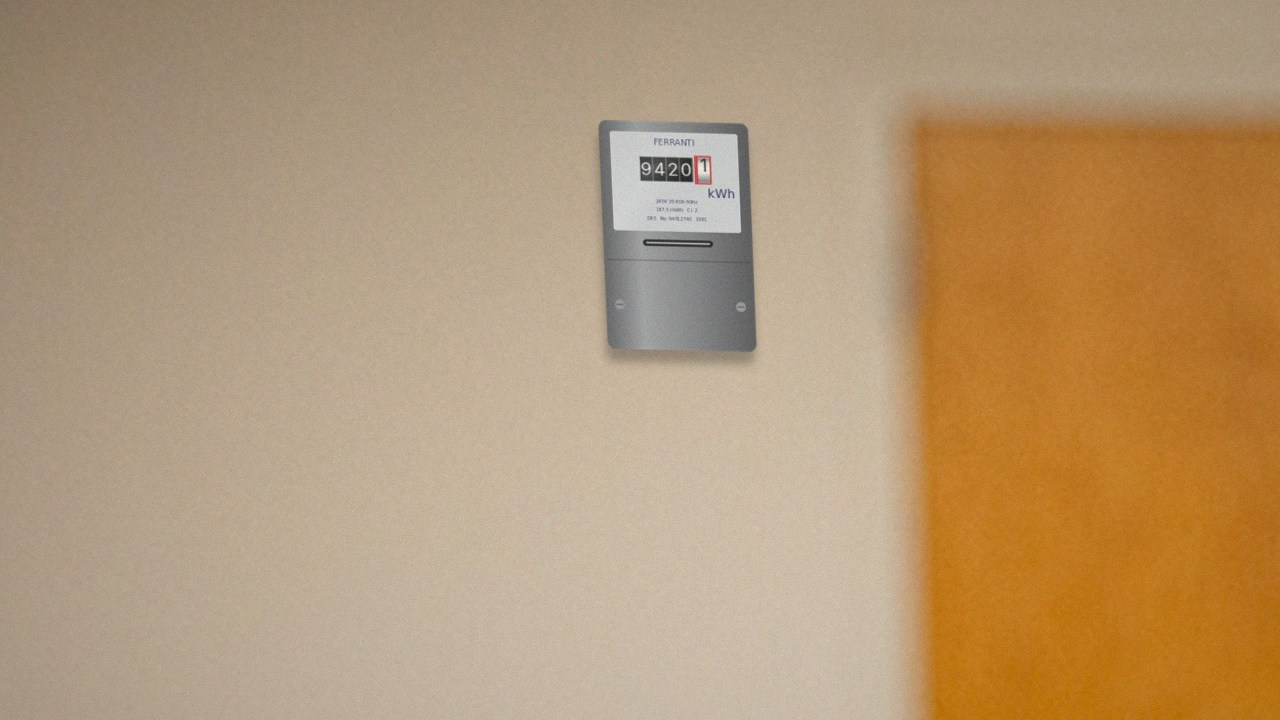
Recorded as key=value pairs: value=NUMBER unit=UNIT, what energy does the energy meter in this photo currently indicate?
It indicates value=9420.1 unit=kWh
